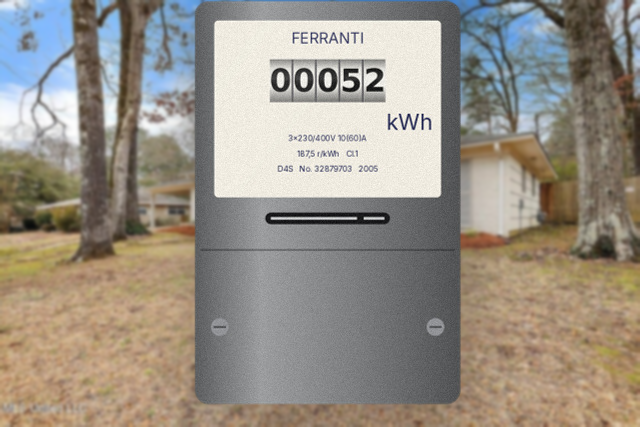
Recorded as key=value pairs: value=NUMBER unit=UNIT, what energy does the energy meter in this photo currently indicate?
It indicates value=52 unit=kWh
